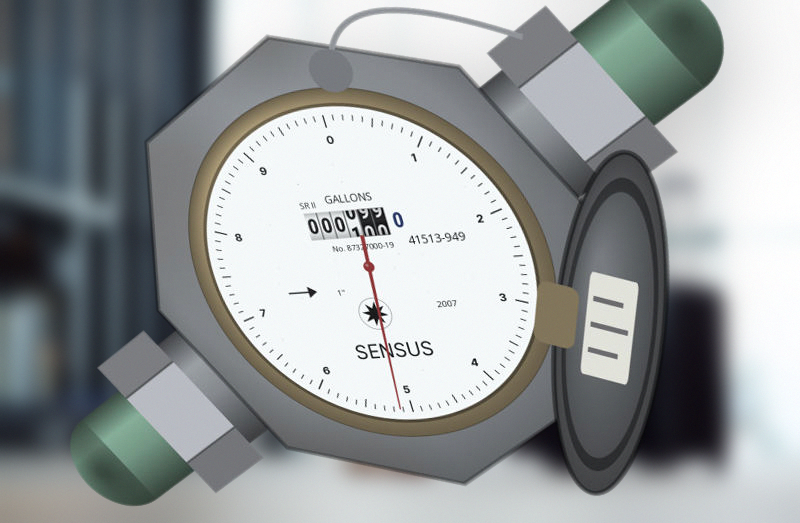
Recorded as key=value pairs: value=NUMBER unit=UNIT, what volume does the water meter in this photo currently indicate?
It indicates value=995.1 unit=gal
